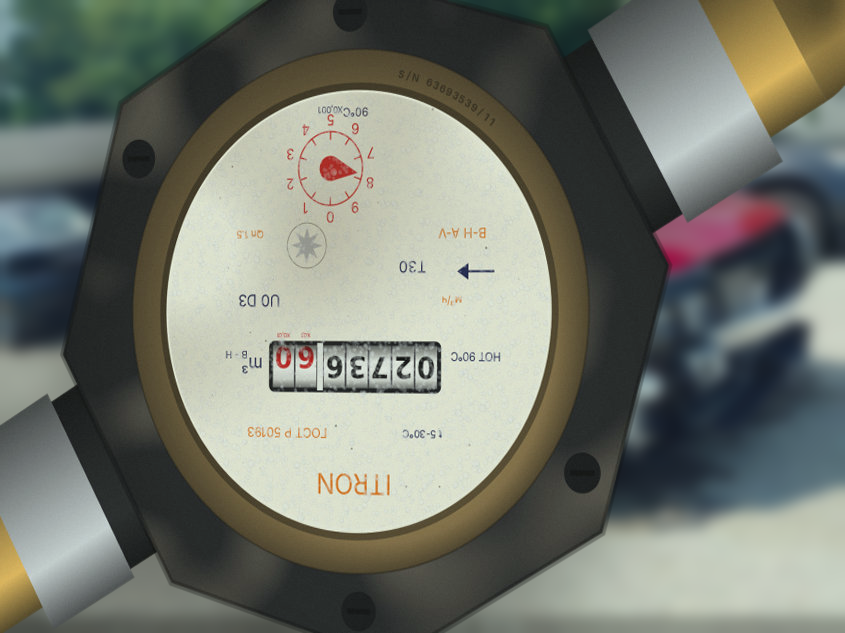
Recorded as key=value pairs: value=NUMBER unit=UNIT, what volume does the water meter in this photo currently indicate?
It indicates value=2736.597 unit=m³
